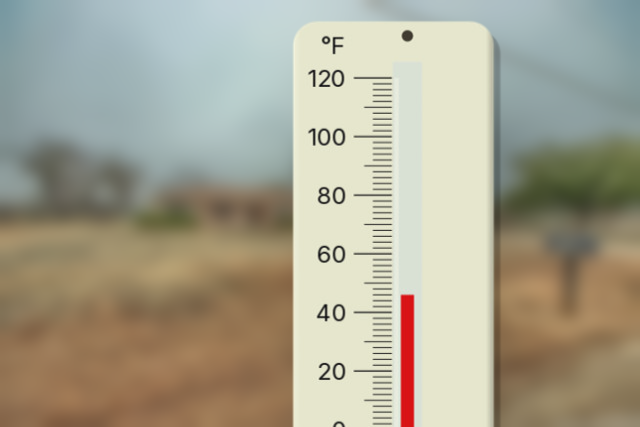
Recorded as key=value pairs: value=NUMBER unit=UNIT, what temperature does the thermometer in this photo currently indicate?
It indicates value=46 unit=°F
